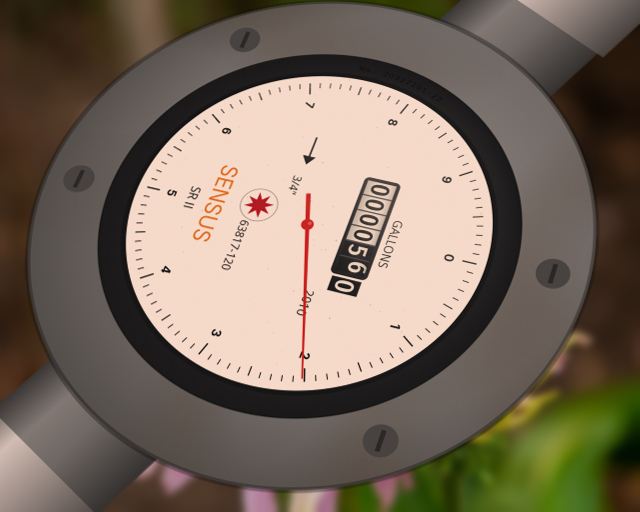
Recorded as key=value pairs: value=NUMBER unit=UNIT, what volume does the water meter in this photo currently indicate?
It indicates value=562.0 unit=gal
